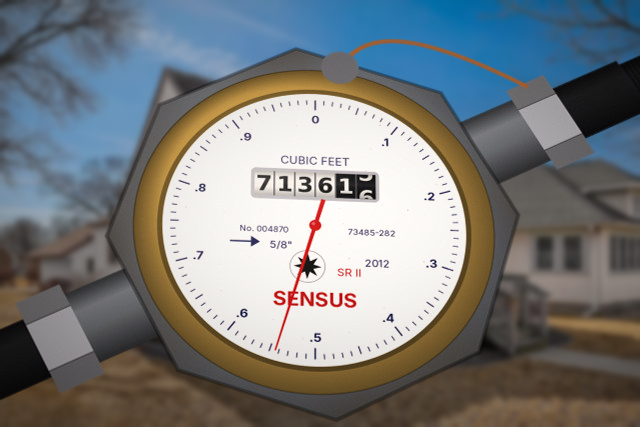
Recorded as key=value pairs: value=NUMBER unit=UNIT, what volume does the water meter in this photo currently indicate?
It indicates value=713615.54 unit=ft³
